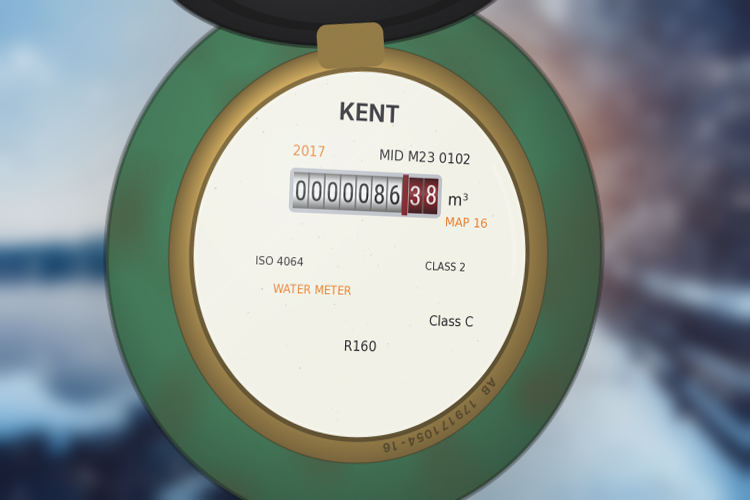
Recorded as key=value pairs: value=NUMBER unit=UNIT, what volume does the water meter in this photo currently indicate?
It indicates value=86.38 unit=m³
